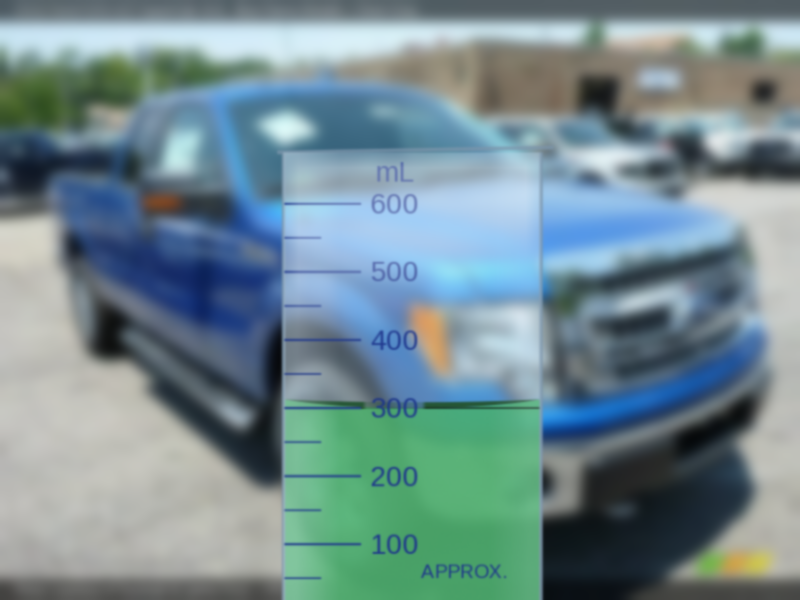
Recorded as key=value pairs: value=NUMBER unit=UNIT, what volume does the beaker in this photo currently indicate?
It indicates value=300 unit=mL
